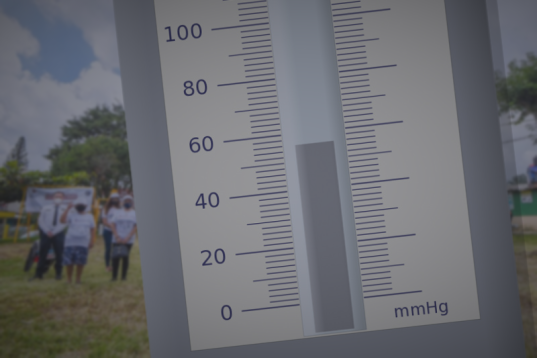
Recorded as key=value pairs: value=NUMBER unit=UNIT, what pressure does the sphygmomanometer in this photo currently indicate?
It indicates value=56 unit=mmHg
